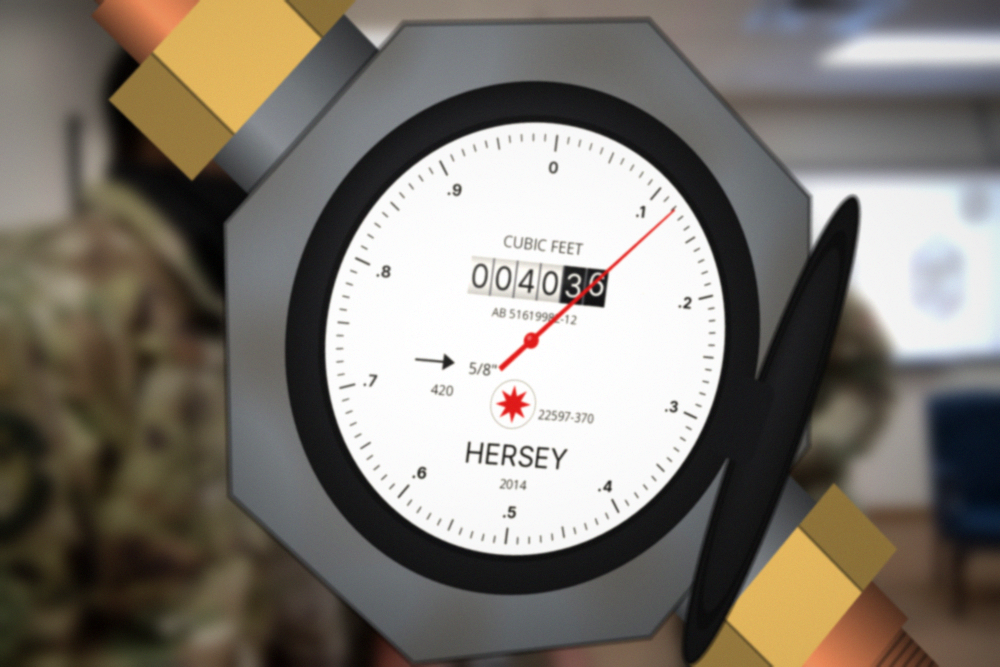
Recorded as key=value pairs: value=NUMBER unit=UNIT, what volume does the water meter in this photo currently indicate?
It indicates value=4036.12 unit=ft³
